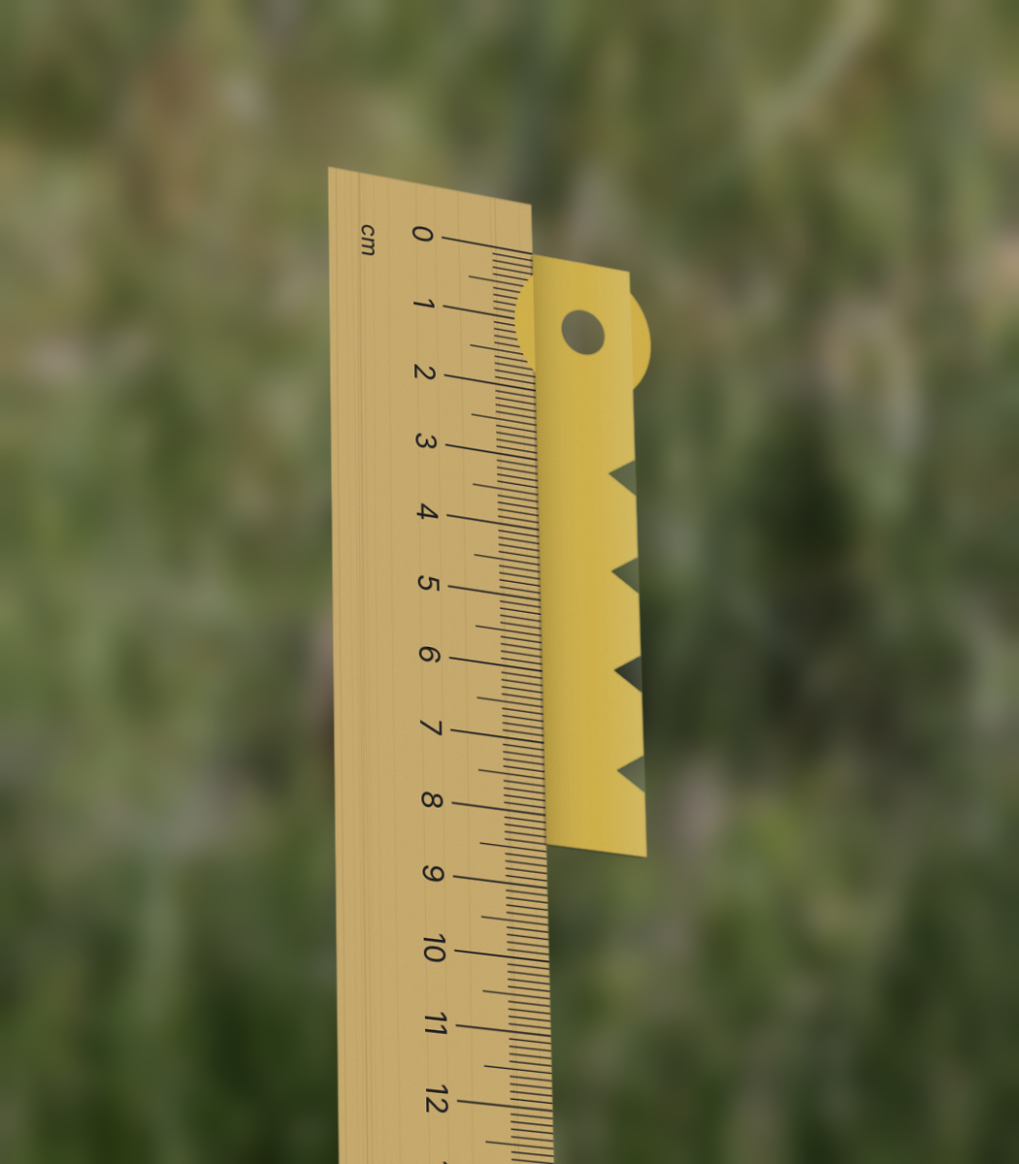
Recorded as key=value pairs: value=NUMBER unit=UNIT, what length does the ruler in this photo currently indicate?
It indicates value=8.4 unit=cm
